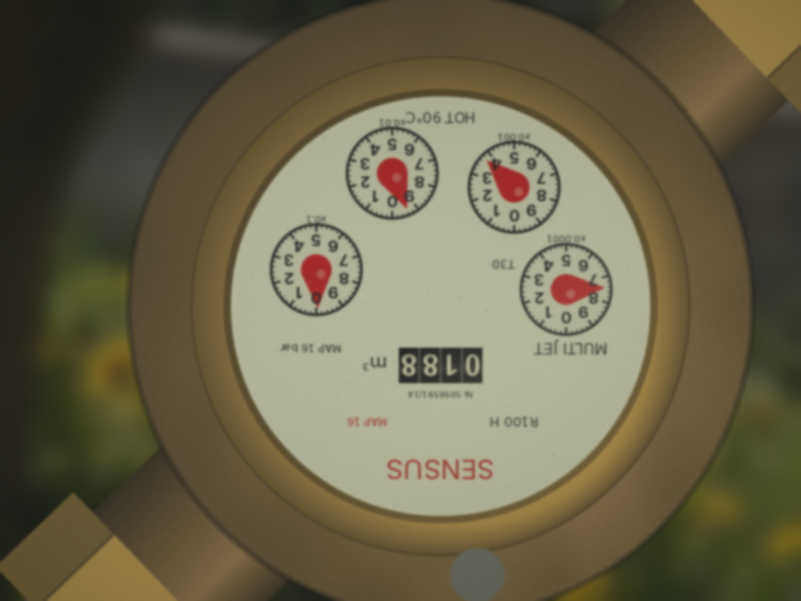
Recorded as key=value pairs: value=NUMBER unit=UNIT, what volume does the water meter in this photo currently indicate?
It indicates value=187.9937 unit=m³
